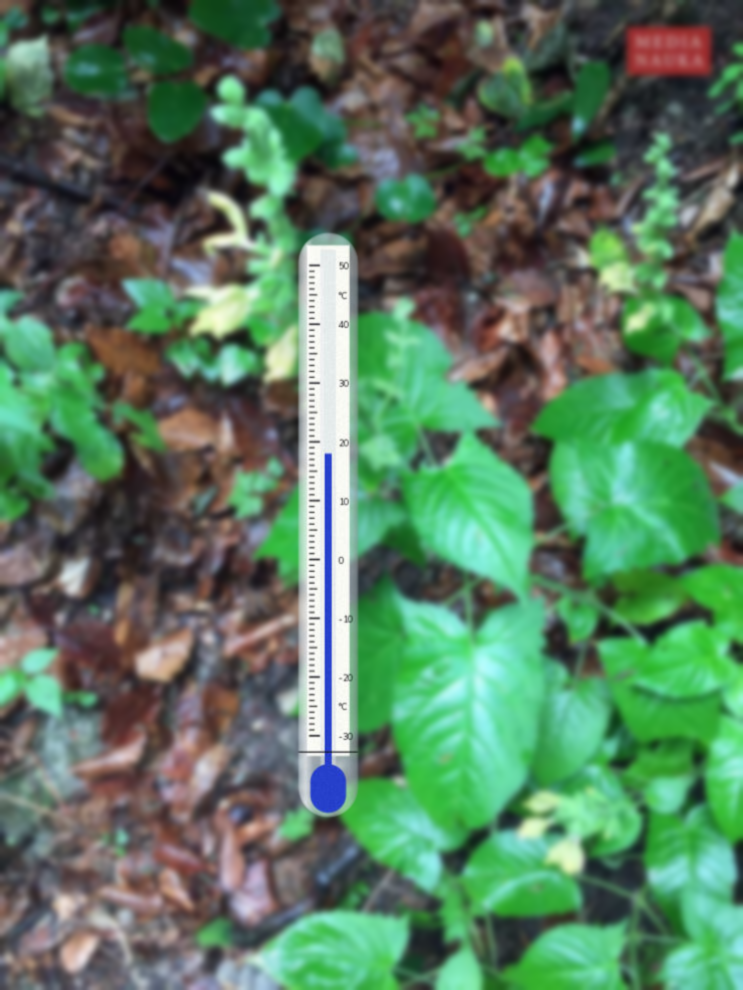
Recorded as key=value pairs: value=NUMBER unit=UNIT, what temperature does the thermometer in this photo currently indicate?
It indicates value=18 unit=°C
